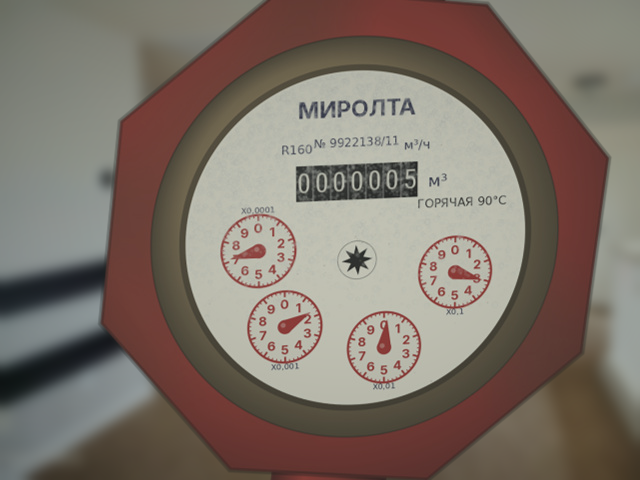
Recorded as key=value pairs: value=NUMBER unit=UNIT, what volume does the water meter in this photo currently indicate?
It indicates value=5.3017 unit=m³
